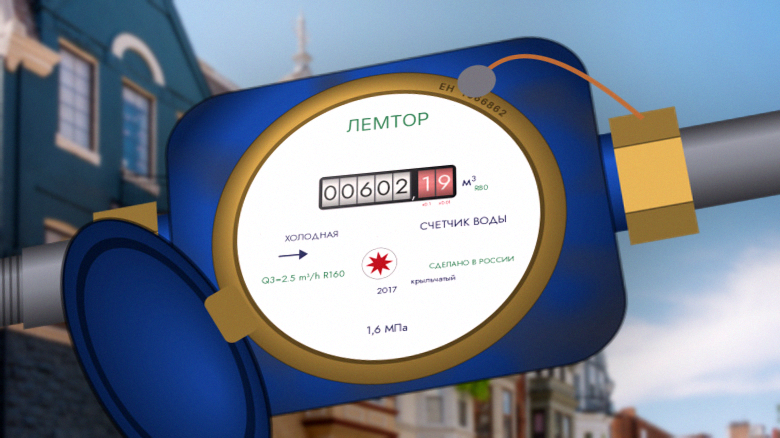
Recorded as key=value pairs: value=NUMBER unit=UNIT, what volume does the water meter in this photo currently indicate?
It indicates value=602.19 unit=m³
